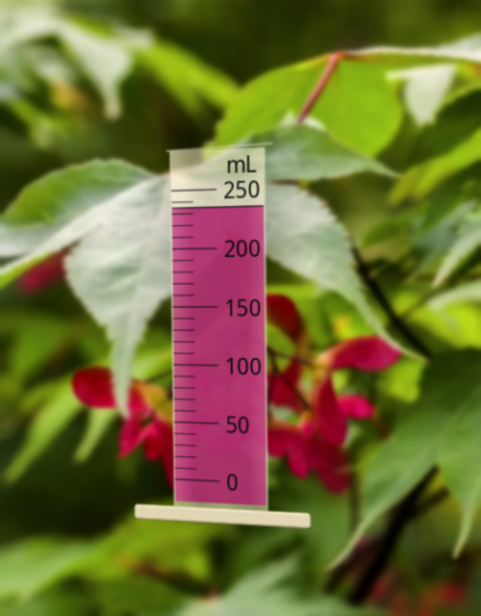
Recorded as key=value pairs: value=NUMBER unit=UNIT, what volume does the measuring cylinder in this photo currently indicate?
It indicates value=235 unit=mL
